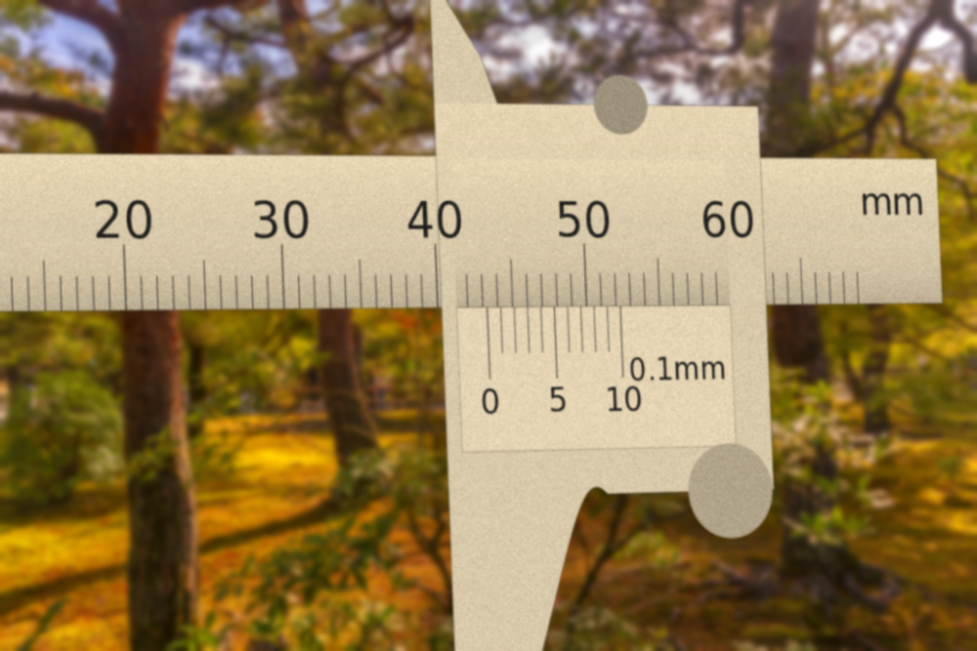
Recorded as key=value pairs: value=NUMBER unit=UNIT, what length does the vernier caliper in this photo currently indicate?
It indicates value=43.3 unit=mm
